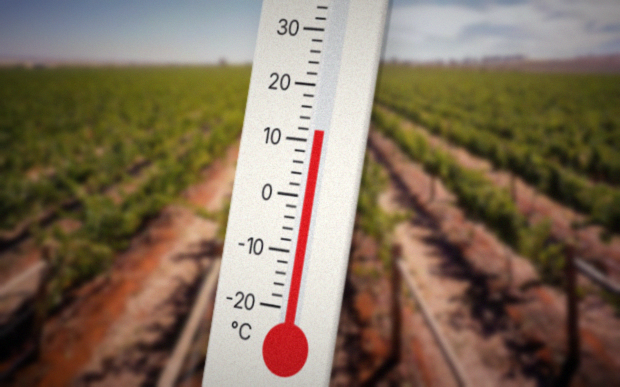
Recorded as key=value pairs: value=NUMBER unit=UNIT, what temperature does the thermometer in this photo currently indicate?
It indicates value=12 unit=°C
